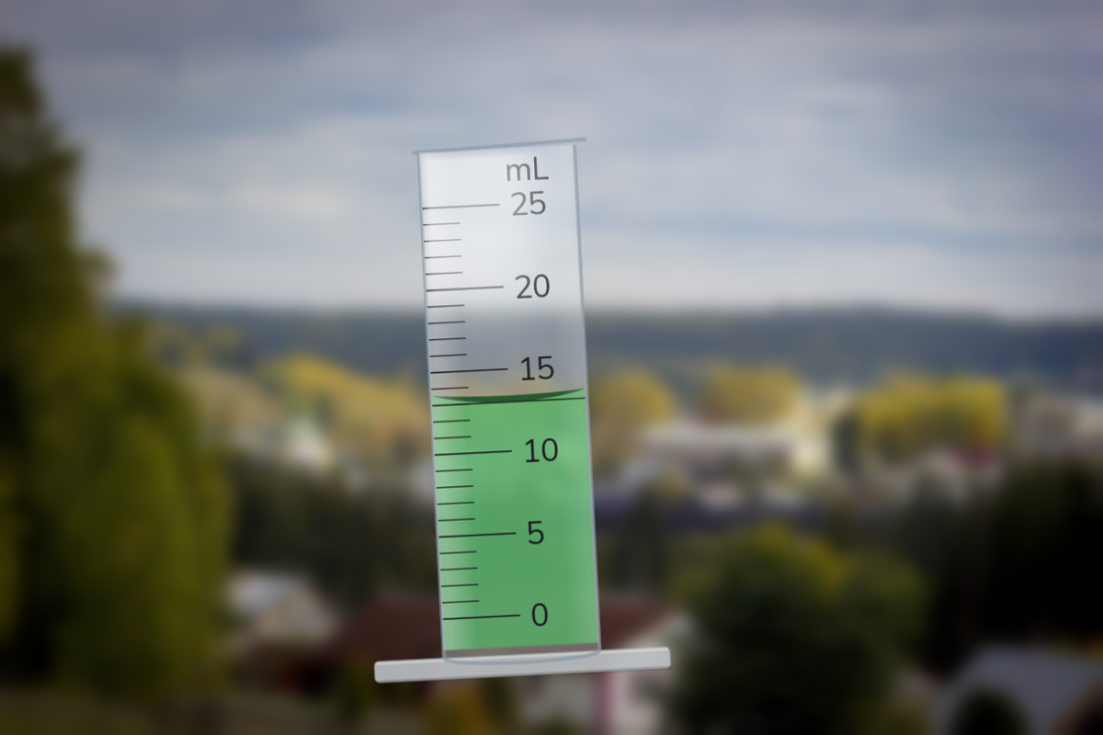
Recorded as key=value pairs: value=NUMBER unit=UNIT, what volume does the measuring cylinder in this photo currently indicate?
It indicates value=13 unit=mL
